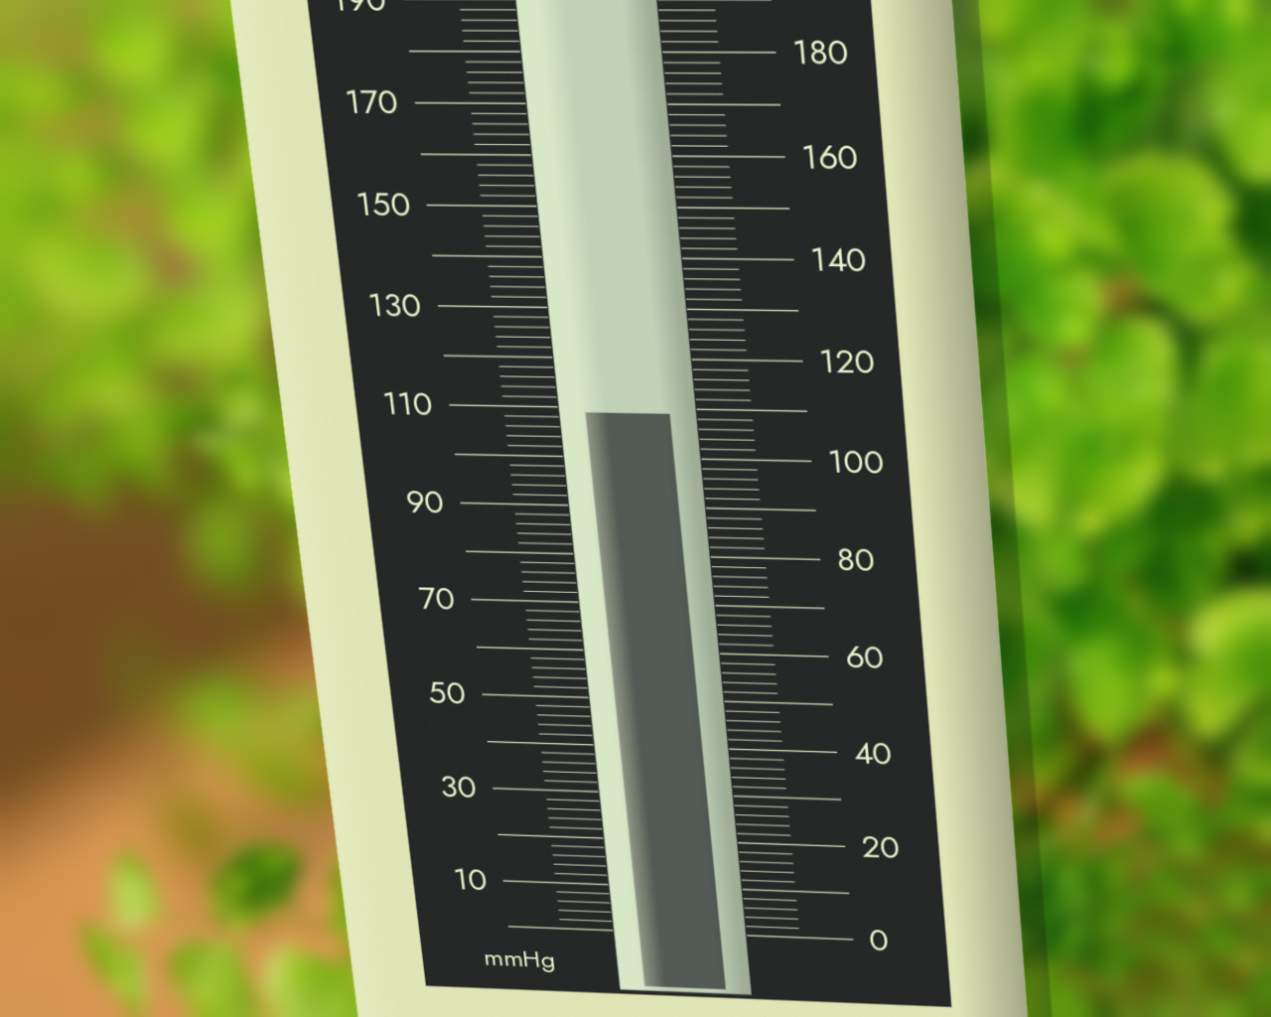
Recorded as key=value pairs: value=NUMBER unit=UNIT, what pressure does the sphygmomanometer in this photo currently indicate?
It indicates value=109 unit=mmHg
